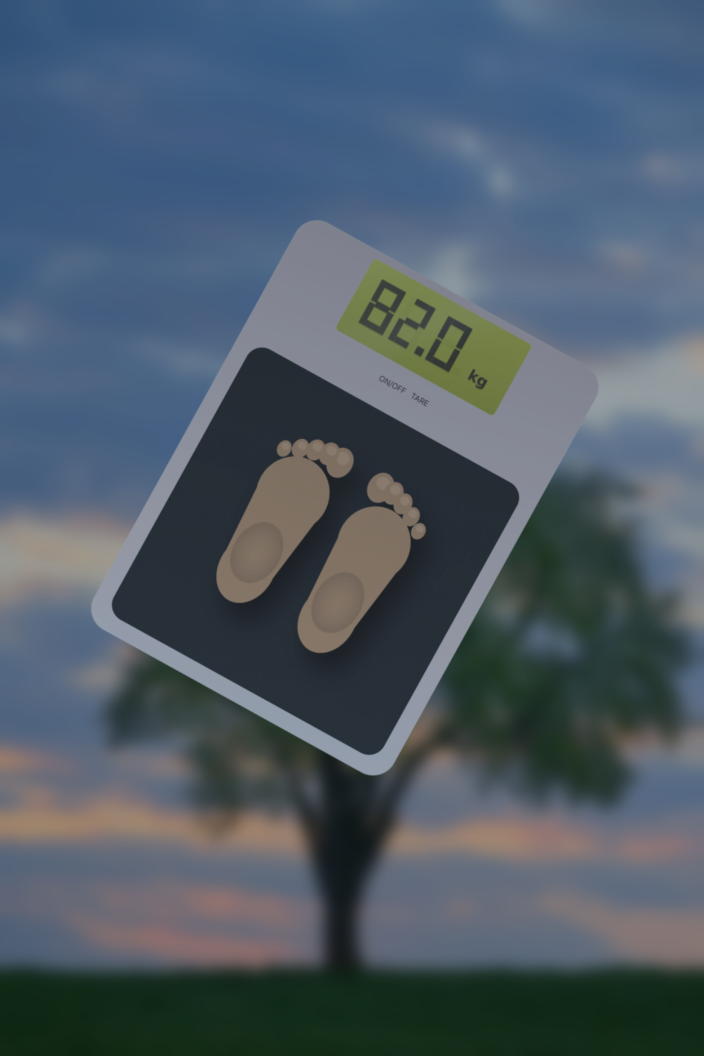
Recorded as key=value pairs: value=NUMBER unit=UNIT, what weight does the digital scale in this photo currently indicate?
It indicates value=82.0 unit=kg
